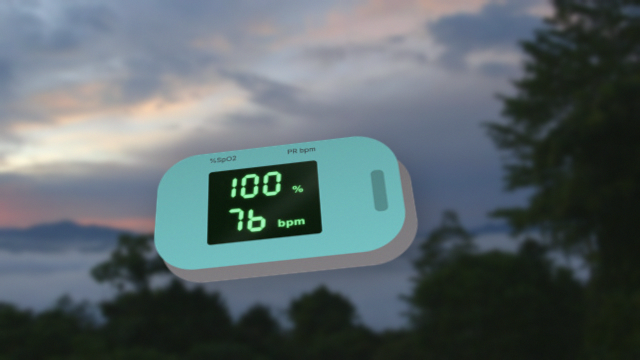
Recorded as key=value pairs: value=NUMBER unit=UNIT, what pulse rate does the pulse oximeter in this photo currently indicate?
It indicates value=76 unit=bpm
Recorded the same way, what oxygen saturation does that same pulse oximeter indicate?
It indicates value=100 unit=%
